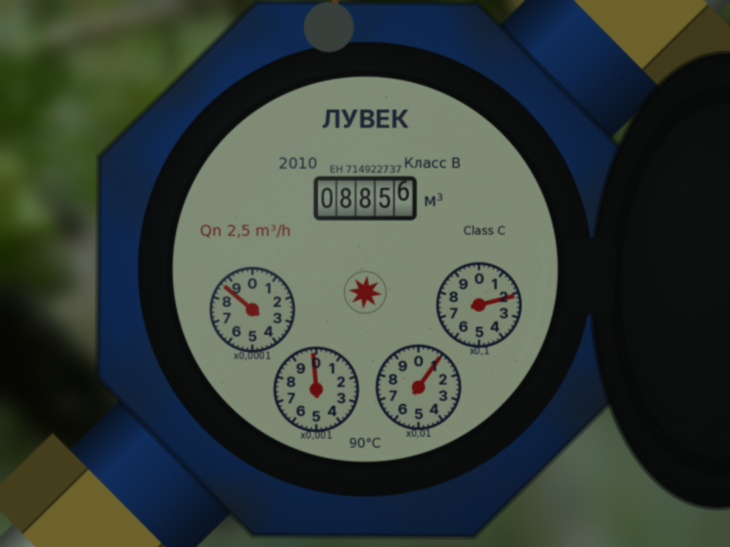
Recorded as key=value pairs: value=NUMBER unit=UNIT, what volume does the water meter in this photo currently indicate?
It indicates value=8856.2098 unit=m³
